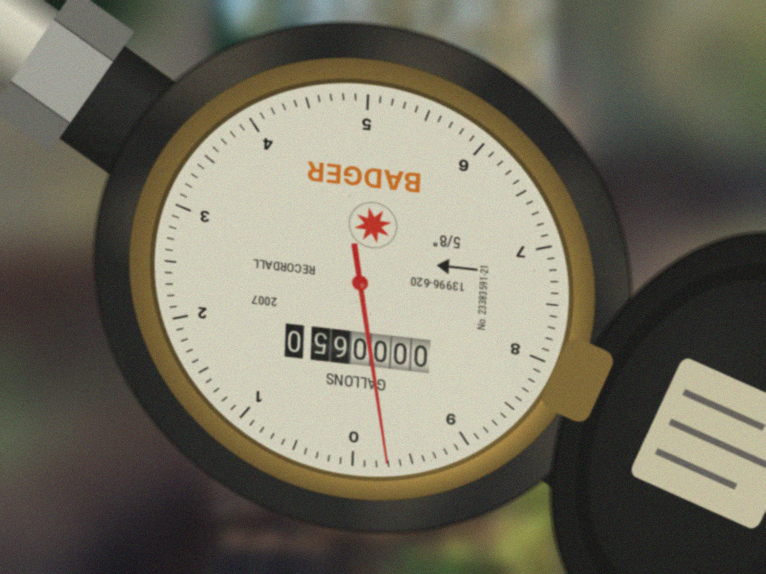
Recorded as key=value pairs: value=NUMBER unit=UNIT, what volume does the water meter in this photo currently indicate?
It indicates value=649.7 unit=gal
